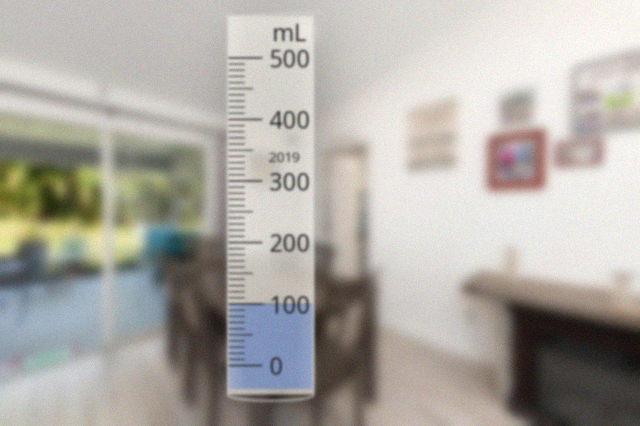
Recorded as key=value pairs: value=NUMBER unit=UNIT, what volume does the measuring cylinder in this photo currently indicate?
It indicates value=100 unit=mL
